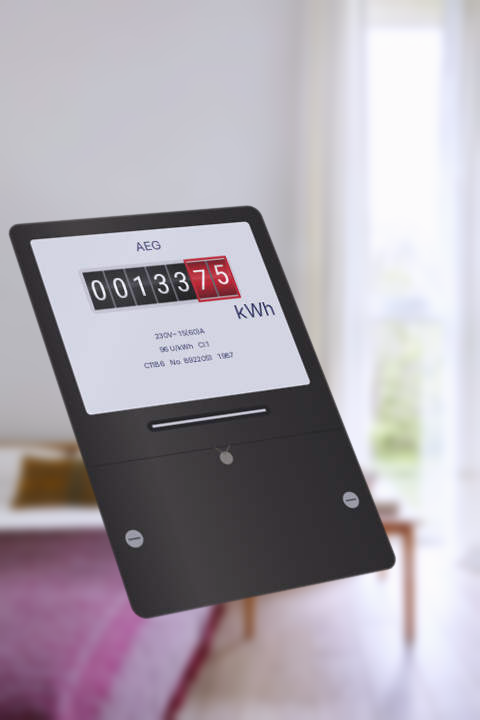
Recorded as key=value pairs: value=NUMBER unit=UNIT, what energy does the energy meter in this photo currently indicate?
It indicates value=133.75 unit=kWh
